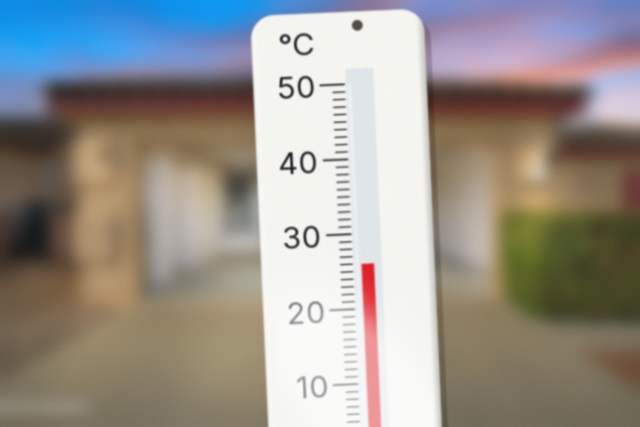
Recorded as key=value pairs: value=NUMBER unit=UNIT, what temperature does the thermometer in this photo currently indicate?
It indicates value=26 unit=°C
